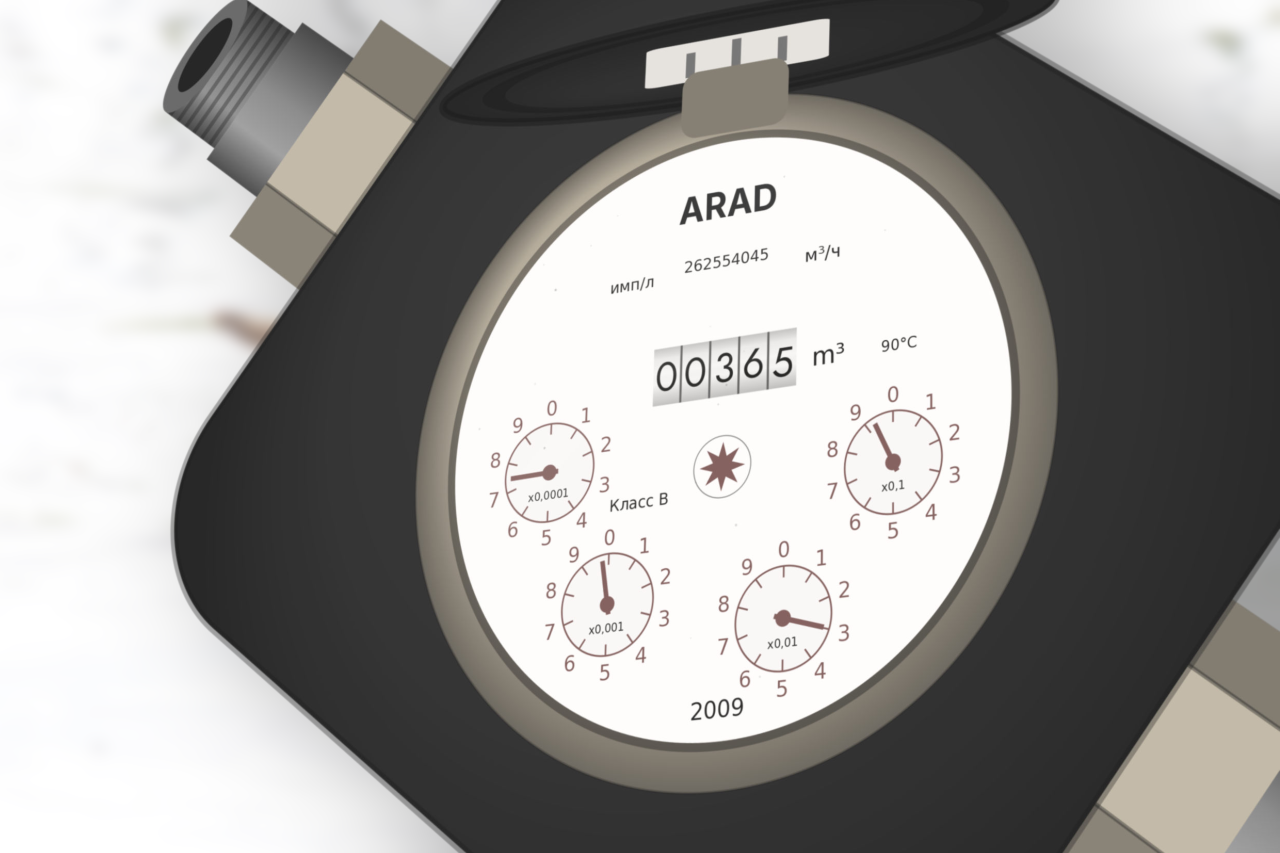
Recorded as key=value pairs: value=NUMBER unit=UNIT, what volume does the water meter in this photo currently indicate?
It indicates value=364.9297 unit=m³
